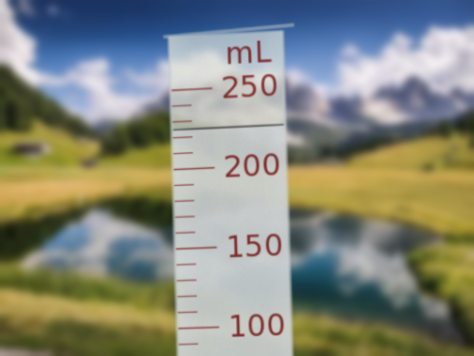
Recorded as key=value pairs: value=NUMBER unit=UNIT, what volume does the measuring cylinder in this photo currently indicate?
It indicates value=225 unit=mL
